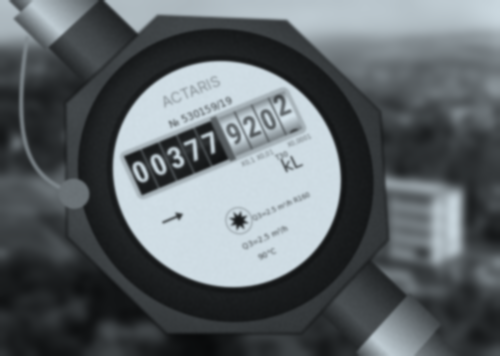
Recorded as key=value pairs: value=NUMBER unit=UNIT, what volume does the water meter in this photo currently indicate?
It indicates value=377.9202 unit=kL
